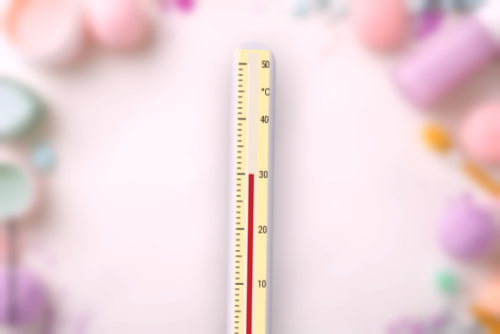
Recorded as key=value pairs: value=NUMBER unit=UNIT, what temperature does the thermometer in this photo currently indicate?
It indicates value=30 unit=°C
